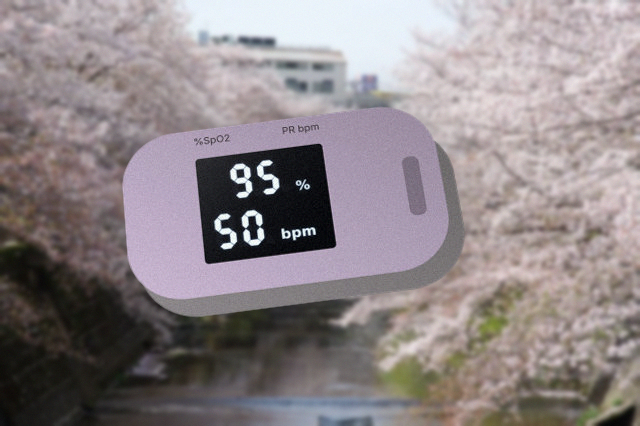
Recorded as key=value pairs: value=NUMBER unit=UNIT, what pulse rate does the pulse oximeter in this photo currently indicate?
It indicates value=50 unit=bpm
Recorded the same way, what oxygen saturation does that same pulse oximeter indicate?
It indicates value=95 unit=%
